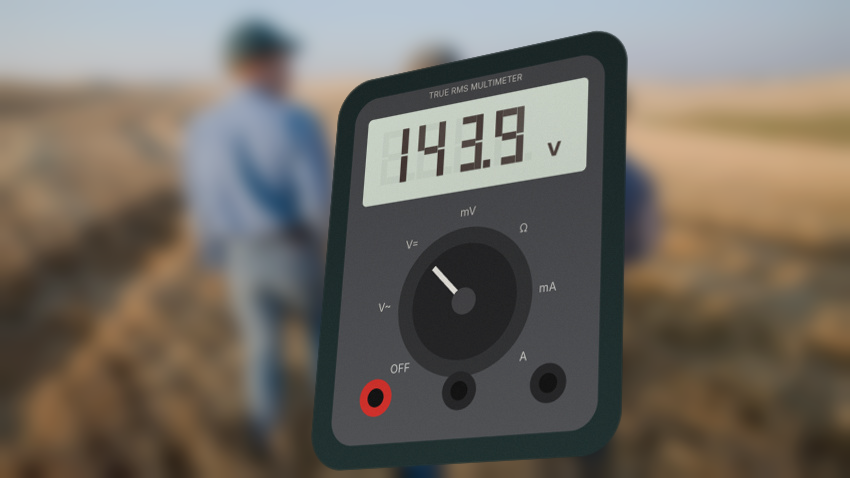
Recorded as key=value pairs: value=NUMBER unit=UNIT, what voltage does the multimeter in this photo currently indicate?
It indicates value=143.9 unit=V
